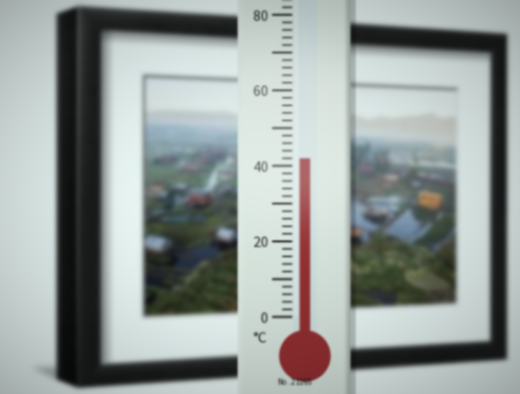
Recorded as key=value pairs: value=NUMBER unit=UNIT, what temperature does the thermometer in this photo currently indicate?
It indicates value=42 unit=°C
